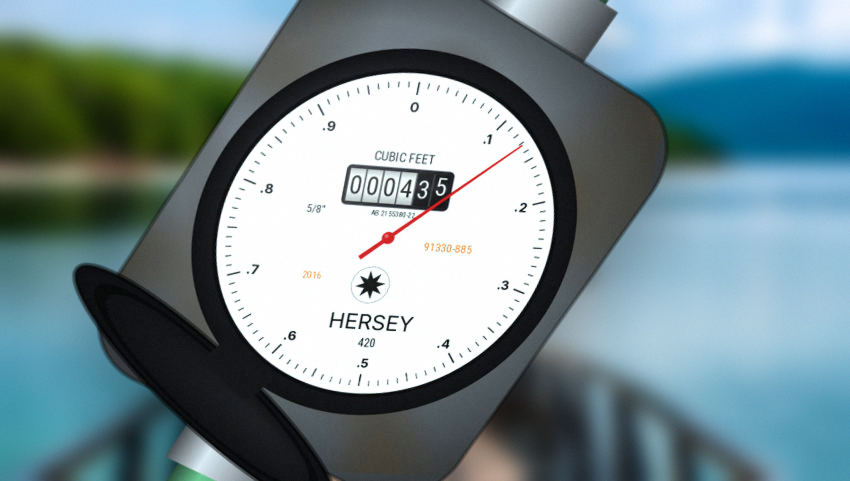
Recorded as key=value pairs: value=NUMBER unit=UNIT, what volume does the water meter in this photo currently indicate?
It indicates value=435.13 unit=ft³
